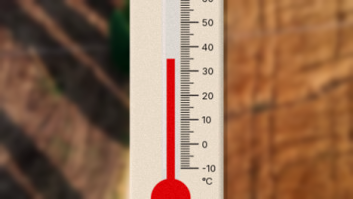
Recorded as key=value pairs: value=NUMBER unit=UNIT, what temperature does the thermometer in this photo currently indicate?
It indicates value=35 unit=°C
